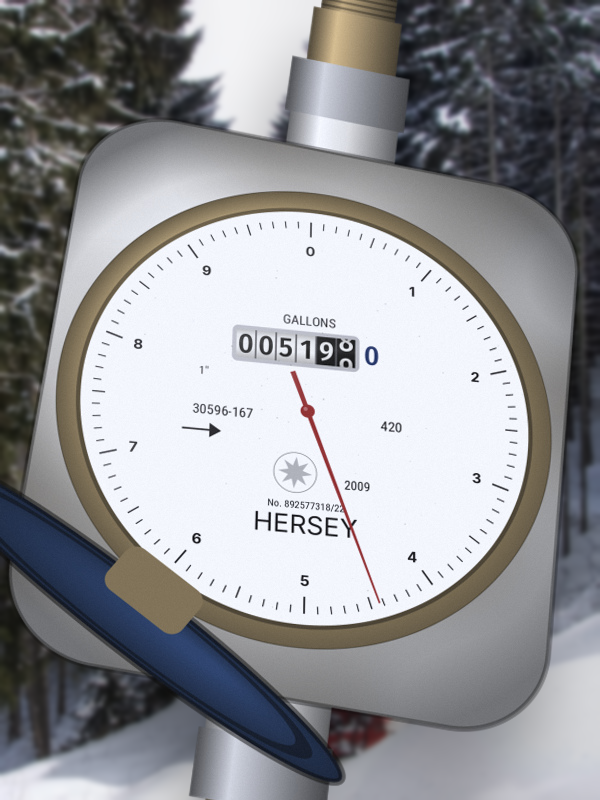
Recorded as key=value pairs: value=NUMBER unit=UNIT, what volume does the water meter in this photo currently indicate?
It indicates value=51984.4 unit=gal
